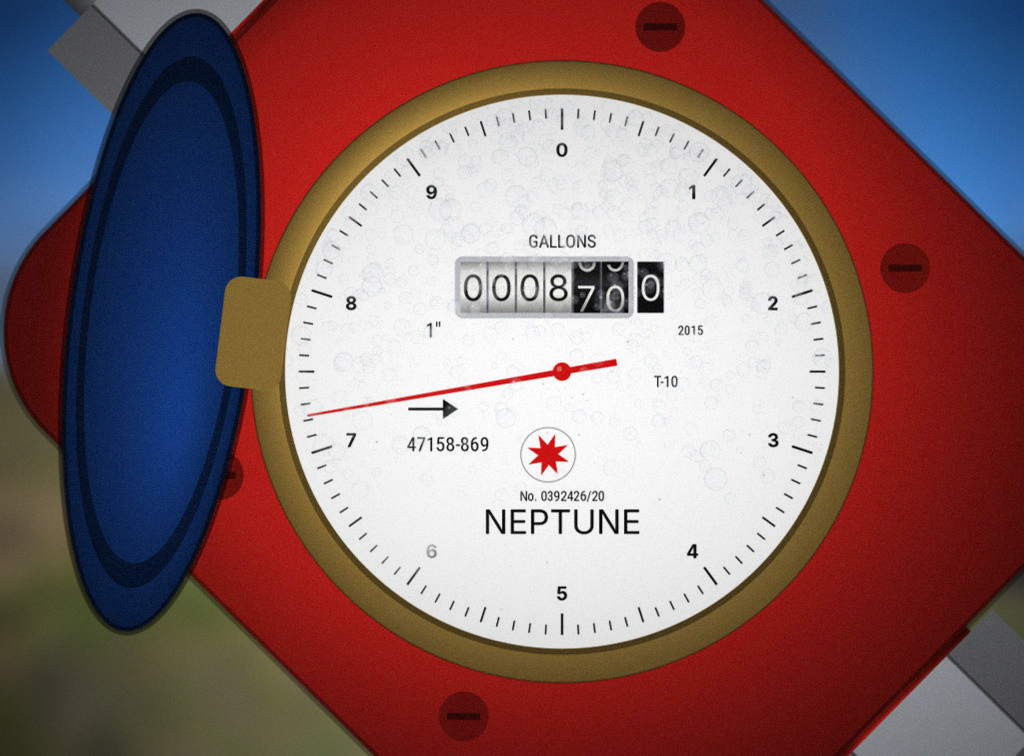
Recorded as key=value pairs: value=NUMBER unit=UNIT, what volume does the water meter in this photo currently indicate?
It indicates value=8697.2 unit=gal
